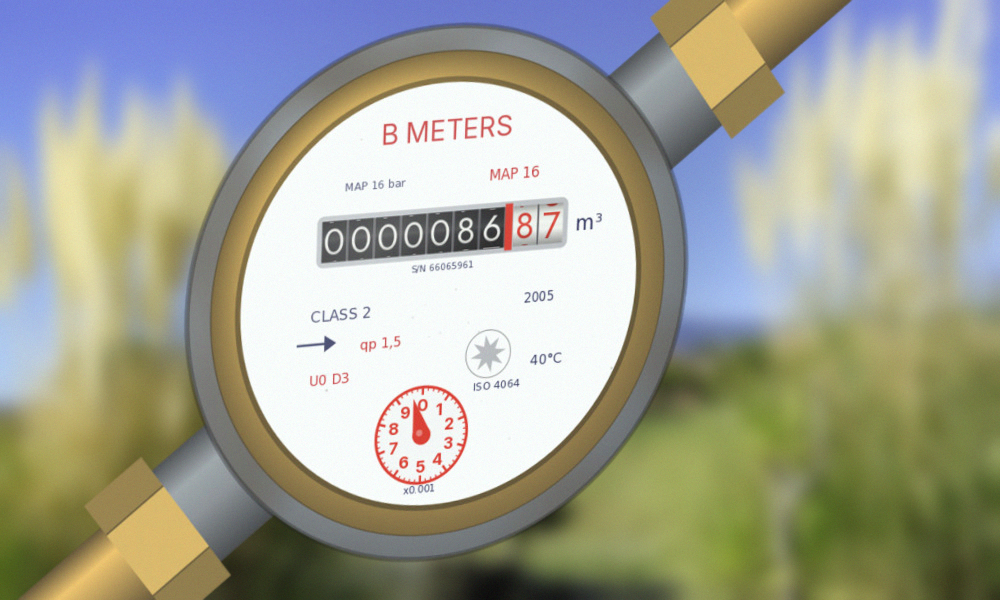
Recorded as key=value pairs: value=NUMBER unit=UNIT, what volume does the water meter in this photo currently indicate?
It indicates value=86.869 unit=m³
